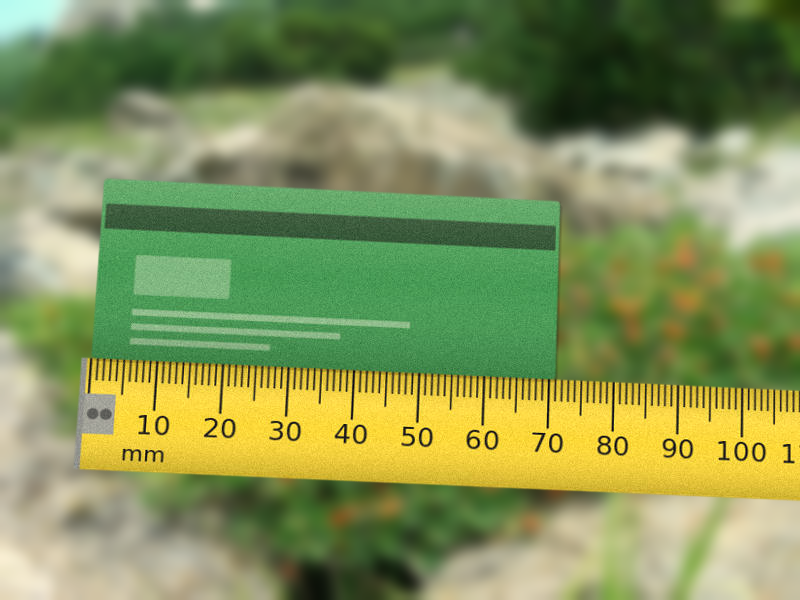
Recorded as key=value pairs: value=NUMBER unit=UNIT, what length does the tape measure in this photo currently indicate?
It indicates value=71 unit=mm
